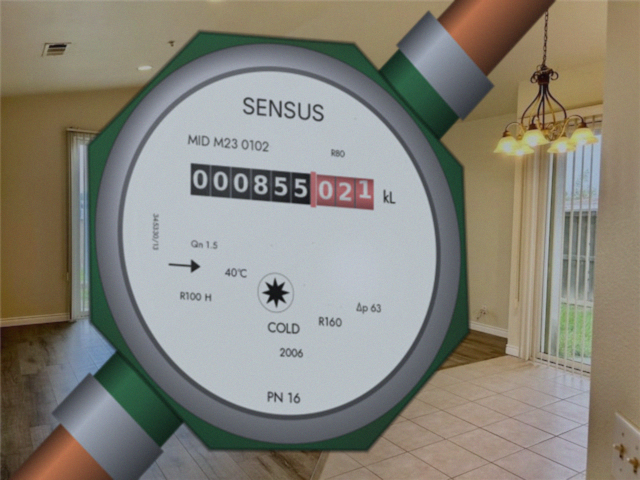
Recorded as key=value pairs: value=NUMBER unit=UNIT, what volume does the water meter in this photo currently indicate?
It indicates value=855.021 unit=kL
